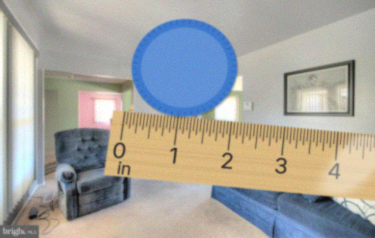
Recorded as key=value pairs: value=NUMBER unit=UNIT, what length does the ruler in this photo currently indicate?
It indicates value=2 unit=in
